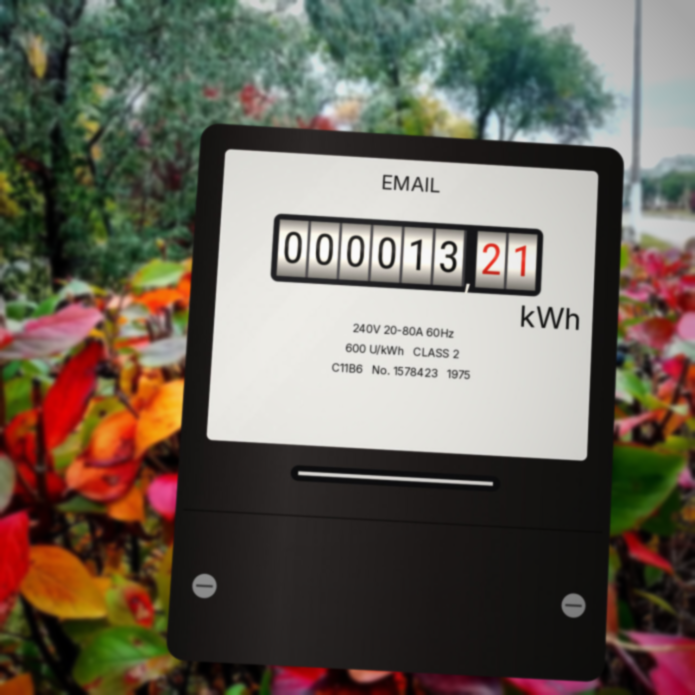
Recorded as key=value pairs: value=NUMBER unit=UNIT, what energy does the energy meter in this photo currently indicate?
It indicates value=13.21 unit=kWh
